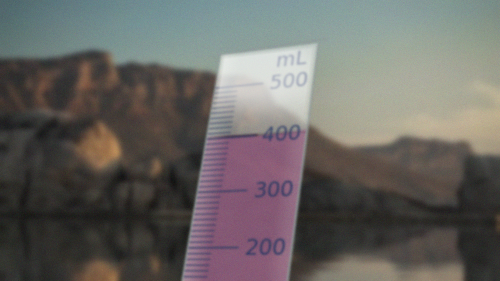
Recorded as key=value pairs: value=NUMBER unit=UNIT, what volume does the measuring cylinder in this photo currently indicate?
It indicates value=400 unit=mL
